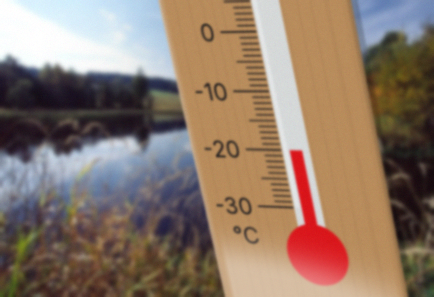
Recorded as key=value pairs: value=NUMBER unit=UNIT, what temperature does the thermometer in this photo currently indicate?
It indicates value=-20 unit=°C
